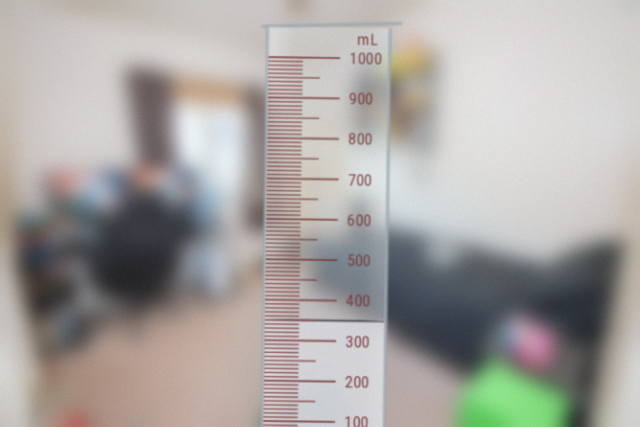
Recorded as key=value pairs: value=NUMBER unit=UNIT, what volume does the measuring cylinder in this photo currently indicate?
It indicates value=350 unit=mL
